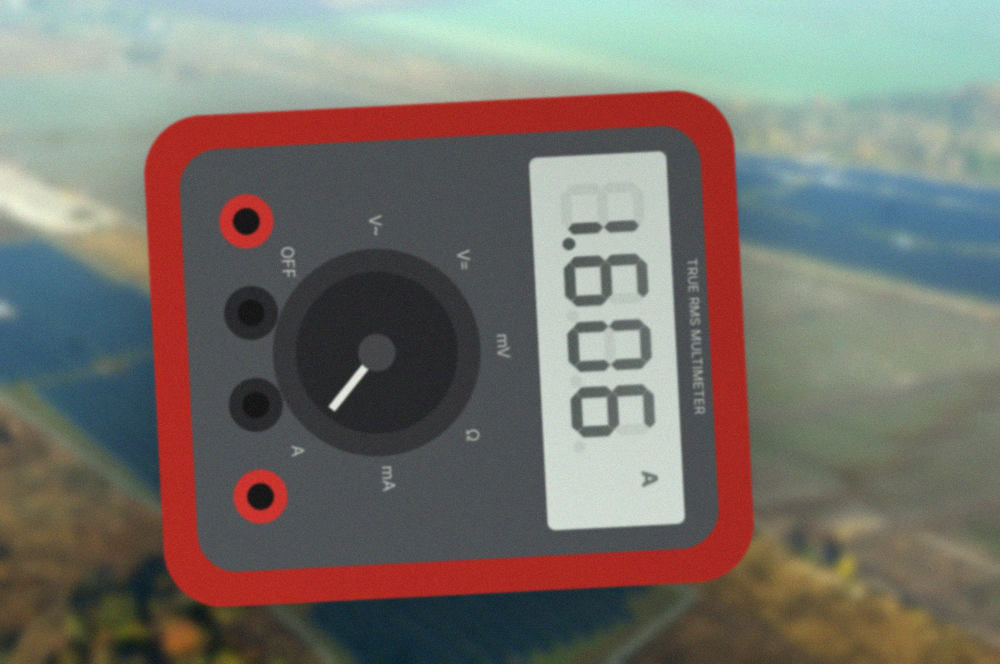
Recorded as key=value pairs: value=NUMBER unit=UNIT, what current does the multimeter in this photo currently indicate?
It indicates value=1.606 unit=A
